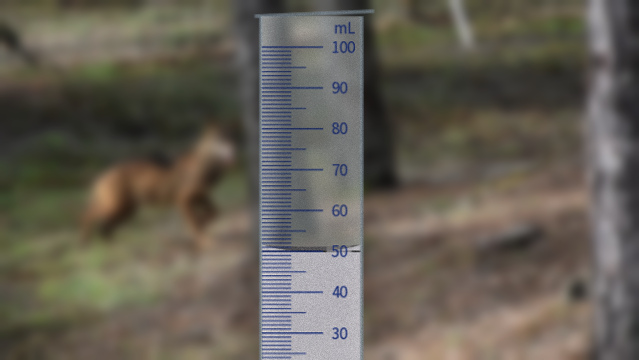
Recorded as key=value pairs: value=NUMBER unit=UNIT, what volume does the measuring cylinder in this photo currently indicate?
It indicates value=50 unit=mL
